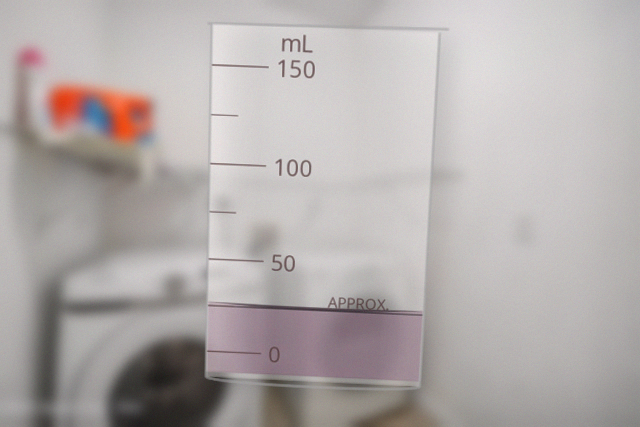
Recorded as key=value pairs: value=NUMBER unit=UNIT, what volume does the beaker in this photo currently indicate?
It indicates value=25 unit=mL
